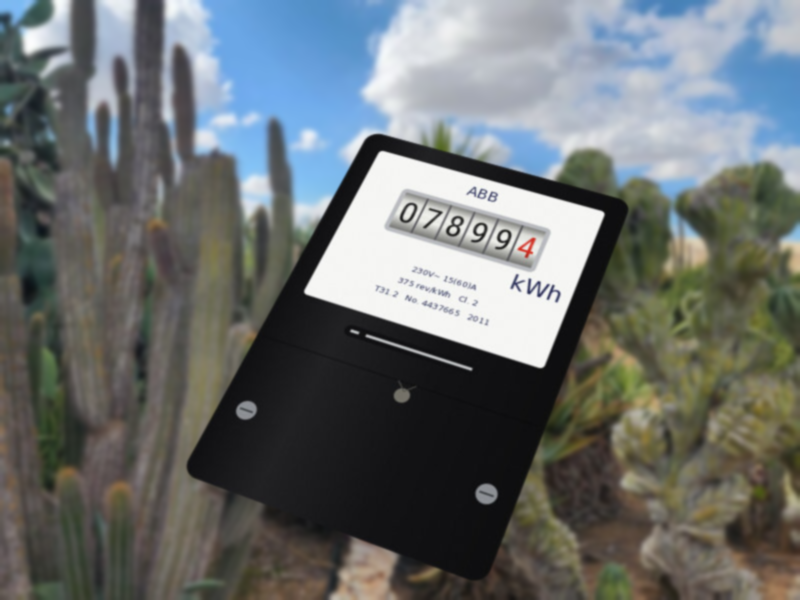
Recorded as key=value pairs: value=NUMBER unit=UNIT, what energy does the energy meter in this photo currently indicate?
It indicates value=7899.4 unit=kWh
